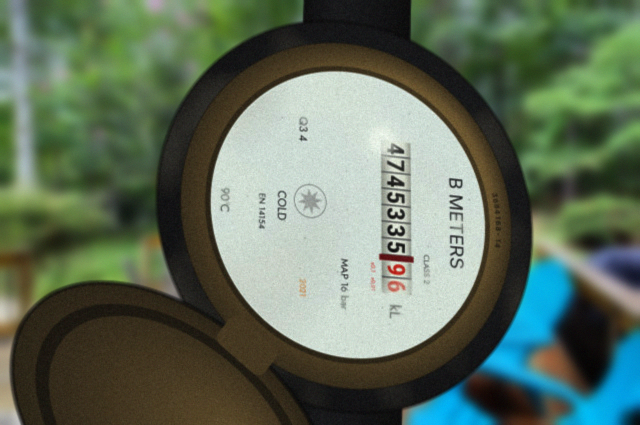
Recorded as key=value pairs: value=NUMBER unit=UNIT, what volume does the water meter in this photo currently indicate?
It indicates value=4745335.96 unit=kL
